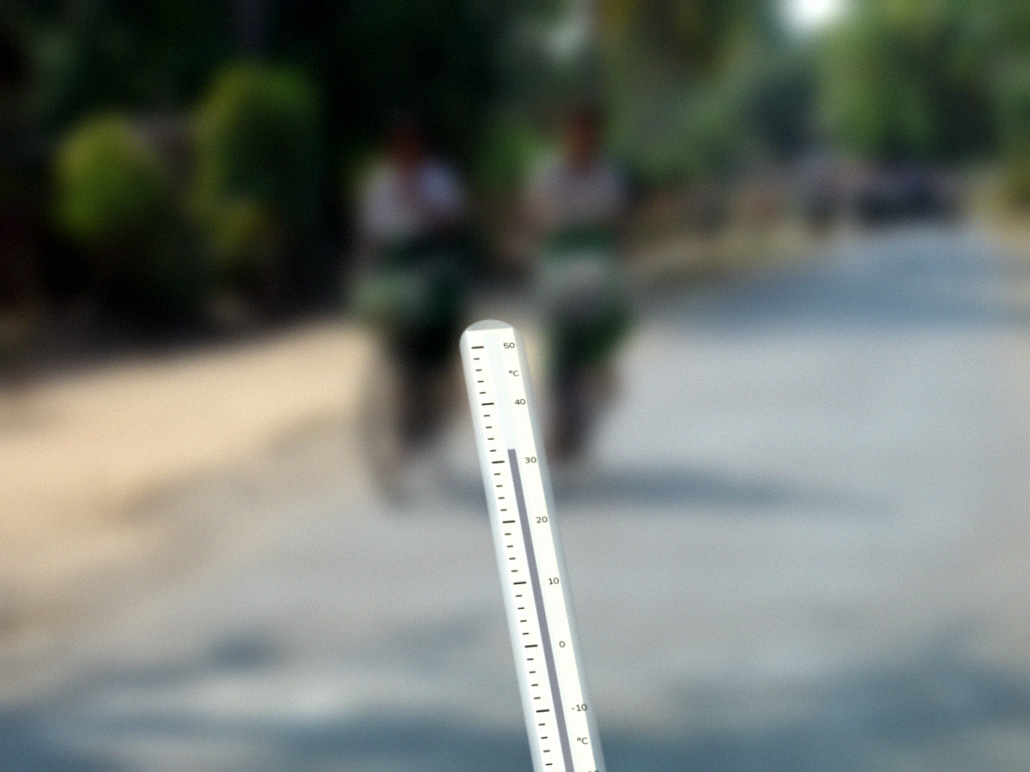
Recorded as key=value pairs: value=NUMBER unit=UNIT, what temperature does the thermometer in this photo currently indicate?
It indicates value=32 unit=°C
